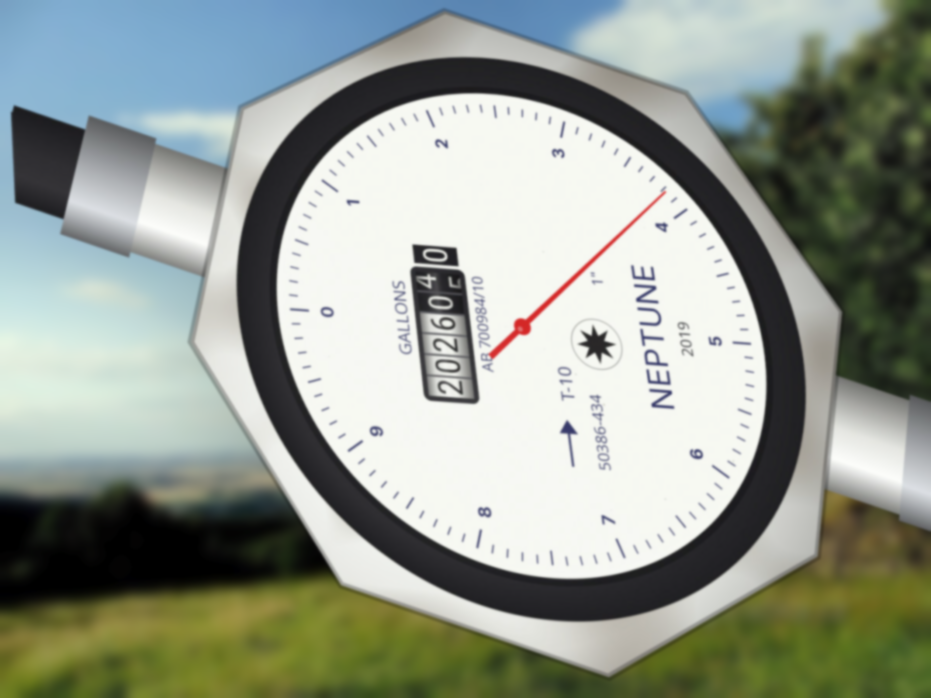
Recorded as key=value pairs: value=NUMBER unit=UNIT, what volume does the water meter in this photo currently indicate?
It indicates value=2026043.8 unit=gal
